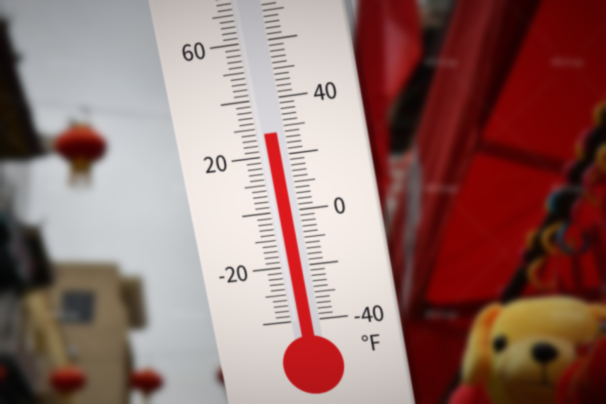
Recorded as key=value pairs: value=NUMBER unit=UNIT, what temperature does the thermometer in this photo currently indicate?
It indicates value=28 unit=°F
